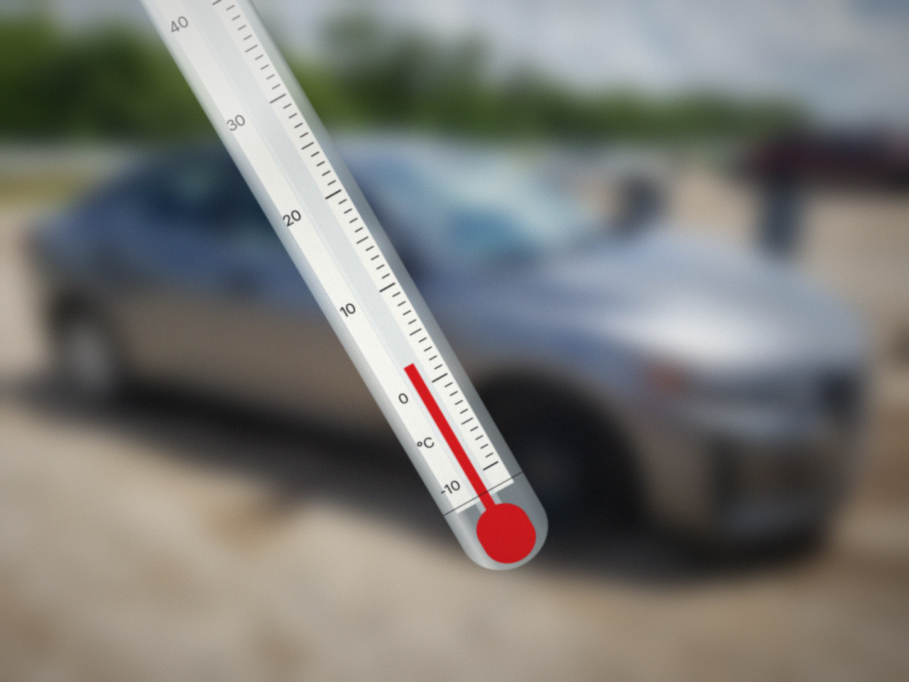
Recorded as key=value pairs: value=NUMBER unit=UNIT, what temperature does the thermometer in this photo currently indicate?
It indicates value=2.5 unit=°C
